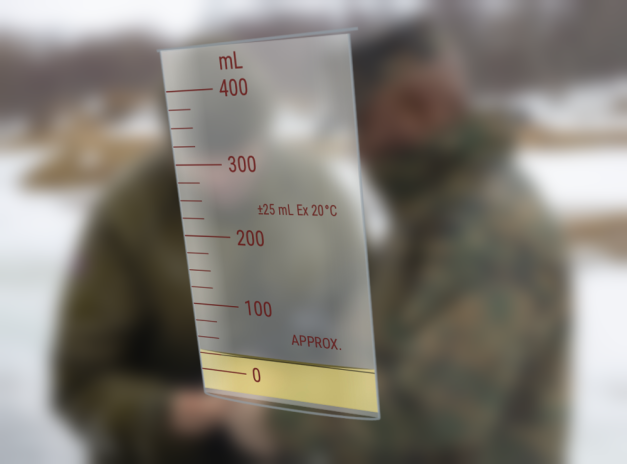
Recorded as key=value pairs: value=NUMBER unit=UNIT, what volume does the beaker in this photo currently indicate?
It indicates value=25 unit=mL
